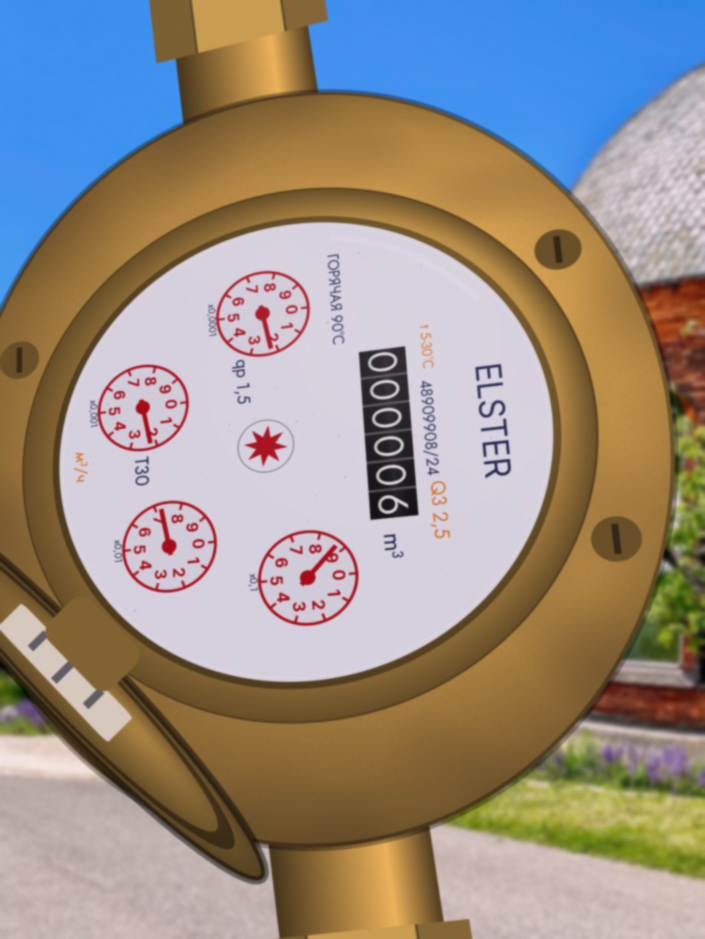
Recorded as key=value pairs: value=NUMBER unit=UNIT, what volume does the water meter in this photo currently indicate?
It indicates value=6.8722 unit=m³
